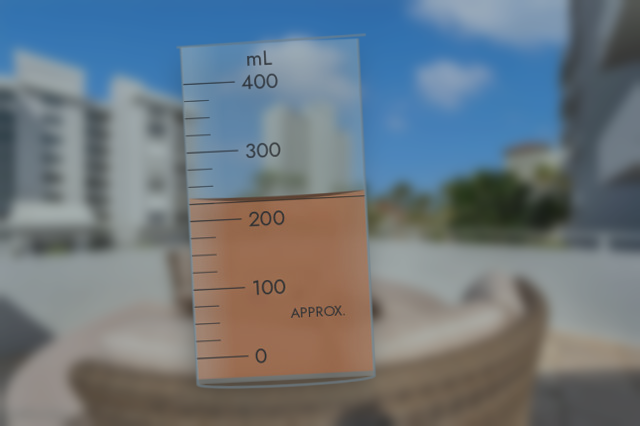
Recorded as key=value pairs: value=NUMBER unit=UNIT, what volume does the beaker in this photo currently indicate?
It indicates value=225 unit=mL
